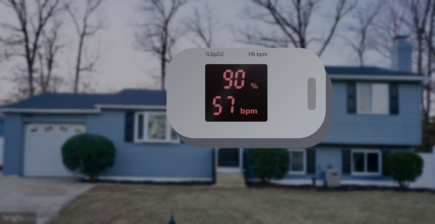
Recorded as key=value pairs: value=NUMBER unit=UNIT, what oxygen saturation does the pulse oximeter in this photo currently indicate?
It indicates value=90 unit=%
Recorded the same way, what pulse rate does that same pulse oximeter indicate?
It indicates value=57 unit=bpm
